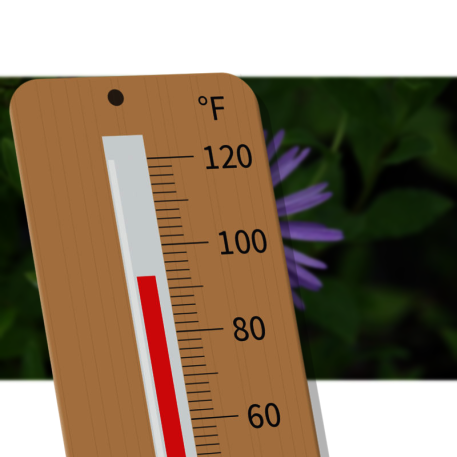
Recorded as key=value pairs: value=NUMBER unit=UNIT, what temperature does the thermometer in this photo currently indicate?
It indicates value=93 unit=°F
